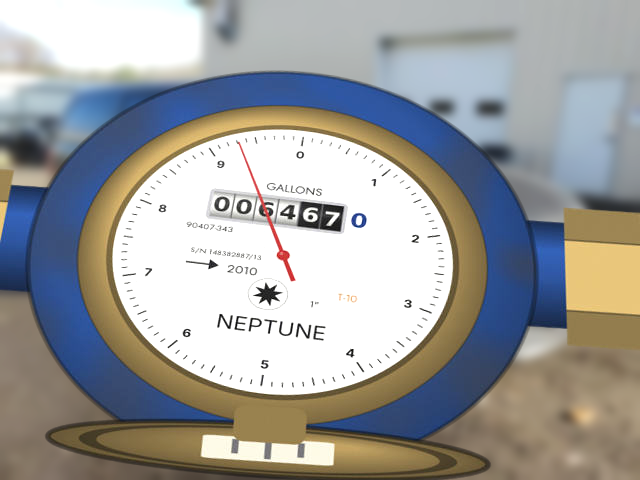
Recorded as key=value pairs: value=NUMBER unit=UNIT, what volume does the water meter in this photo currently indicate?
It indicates value=64669.3 unit=gal
